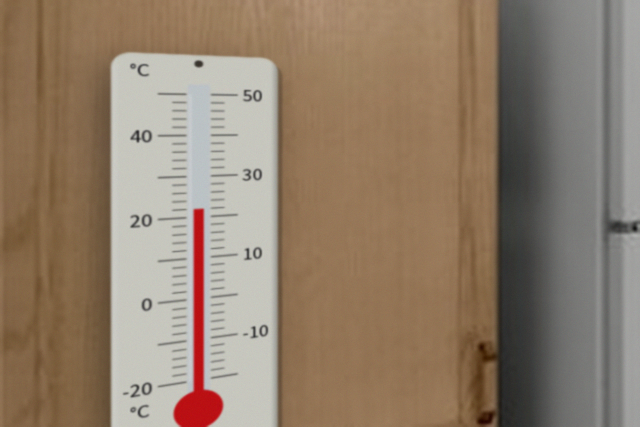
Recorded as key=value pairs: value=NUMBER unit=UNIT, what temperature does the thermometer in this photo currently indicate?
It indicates value=22 unit=°C
